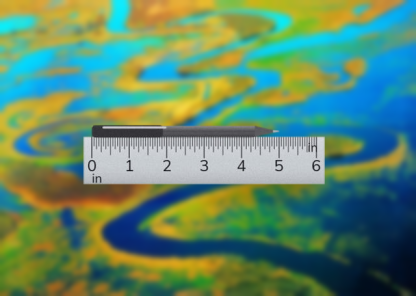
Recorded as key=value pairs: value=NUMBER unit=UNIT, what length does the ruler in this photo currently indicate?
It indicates value=5 unit=in
